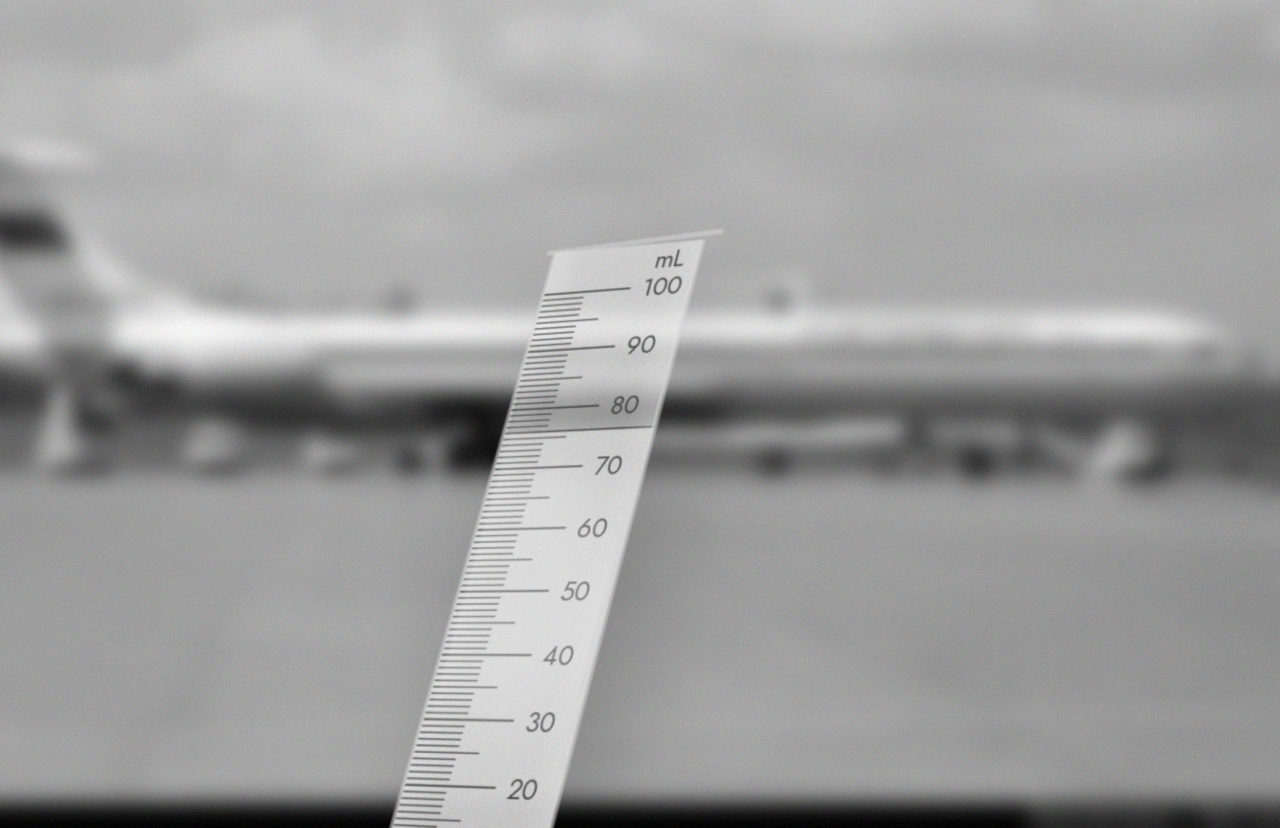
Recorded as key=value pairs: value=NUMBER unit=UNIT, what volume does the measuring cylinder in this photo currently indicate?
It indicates value=76 unit=mL
